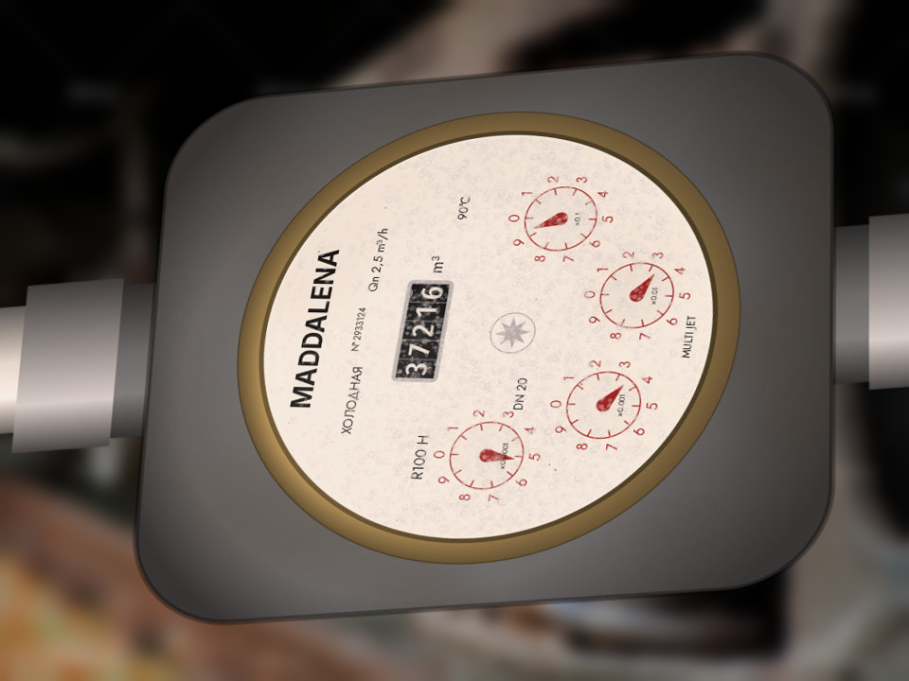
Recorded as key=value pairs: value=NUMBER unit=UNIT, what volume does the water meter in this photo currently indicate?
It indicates value=37215.9335 unit=m³
